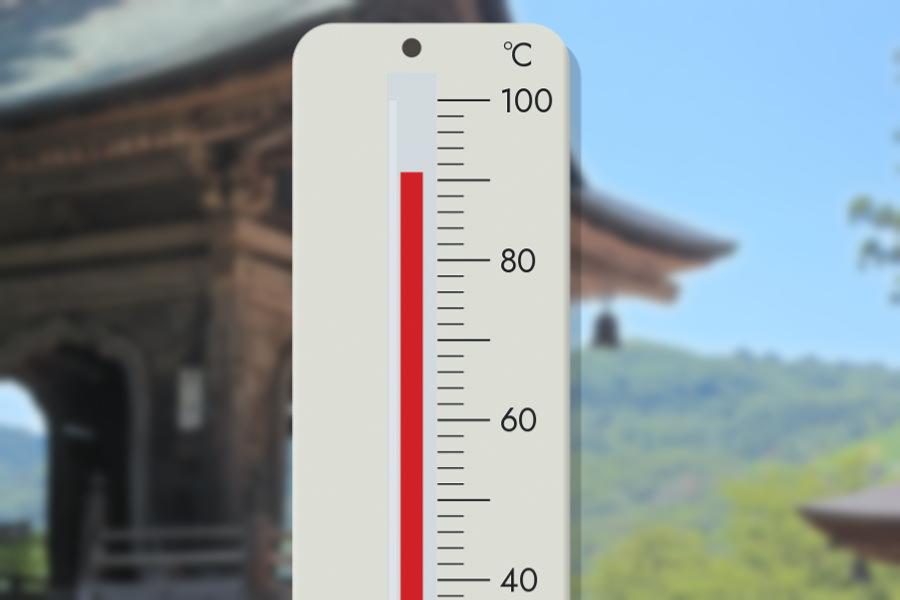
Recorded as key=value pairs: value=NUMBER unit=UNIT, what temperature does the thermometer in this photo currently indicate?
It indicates value=91 unit=°C
